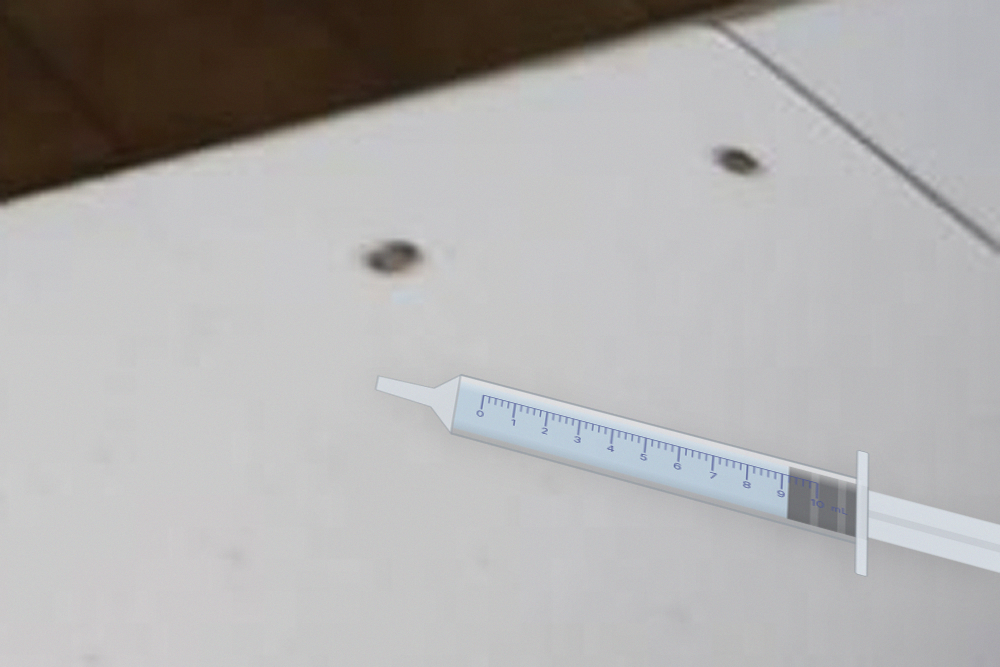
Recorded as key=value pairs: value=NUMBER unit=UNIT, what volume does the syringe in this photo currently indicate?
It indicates value=9.2 unit=mL
